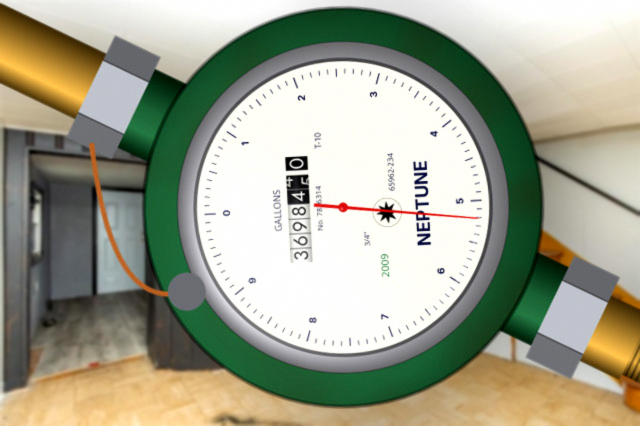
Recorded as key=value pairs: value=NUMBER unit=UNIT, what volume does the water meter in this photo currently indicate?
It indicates value=3698445.2 unit=gal
